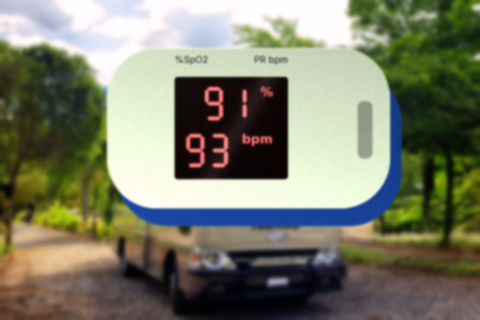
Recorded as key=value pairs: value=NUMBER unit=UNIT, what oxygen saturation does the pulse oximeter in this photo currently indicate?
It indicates value=91 unit=%
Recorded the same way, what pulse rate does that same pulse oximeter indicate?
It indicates value=93 unit=bpm
